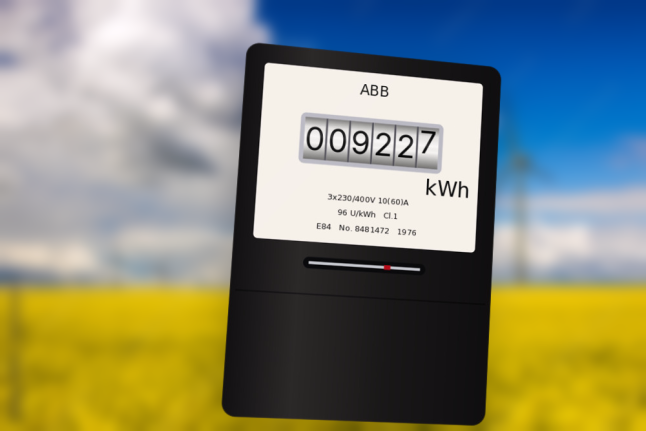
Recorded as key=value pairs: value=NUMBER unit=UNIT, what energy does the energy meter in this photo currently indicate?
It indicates value=9227 unit=kWh
